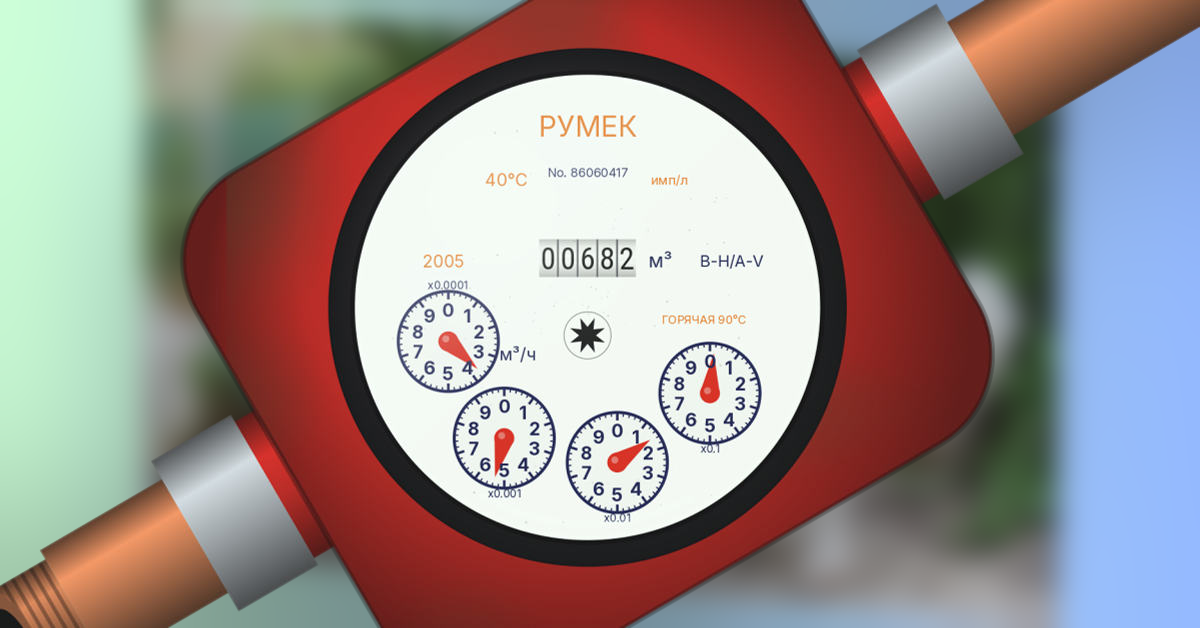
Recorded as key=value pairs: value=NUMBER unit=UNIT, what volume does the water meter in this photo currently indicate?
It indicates value=682.0153 unit=m³
